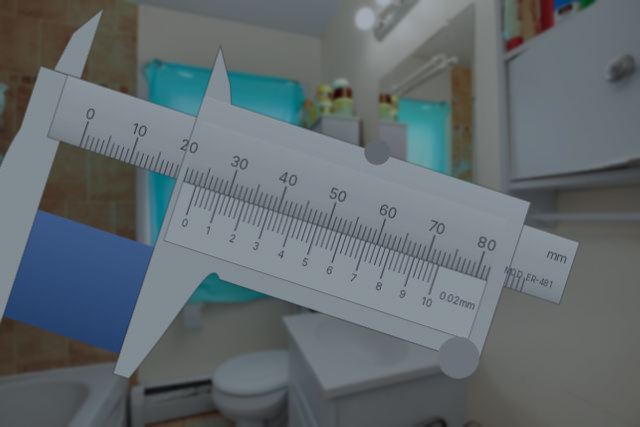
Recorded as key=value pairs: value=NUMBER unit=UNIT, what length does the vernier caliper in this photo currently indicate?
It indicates value=23.5 unit=mm
